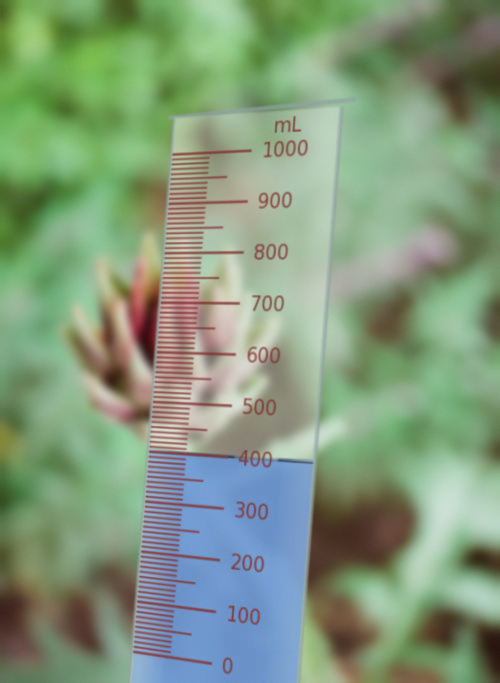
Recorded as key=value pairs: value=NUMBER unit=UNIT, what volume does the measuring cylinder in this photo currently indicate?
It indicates value=400 unit=mL
